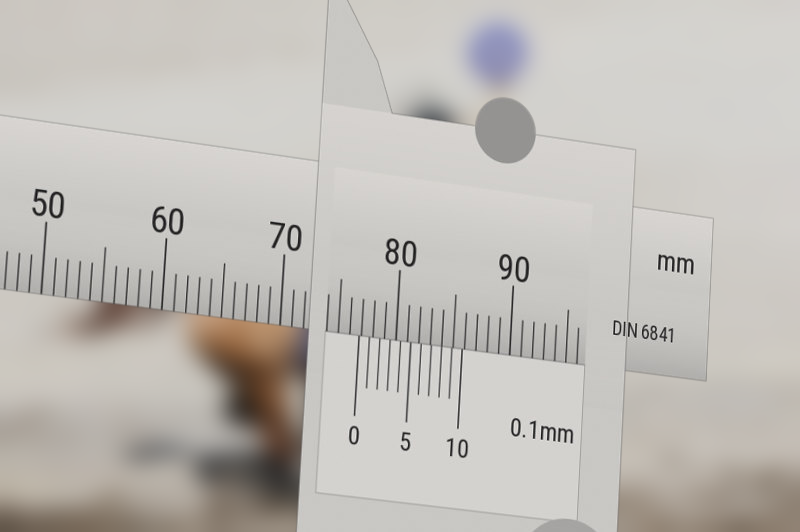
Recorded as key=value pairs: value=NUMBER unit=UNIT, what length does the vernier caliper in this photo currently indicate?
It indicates value=76.8 unit=mm
